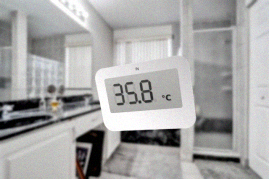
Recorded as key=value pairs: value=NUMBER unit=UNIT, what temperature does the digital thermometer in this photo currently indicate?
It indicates value=35.8 unit=°C
